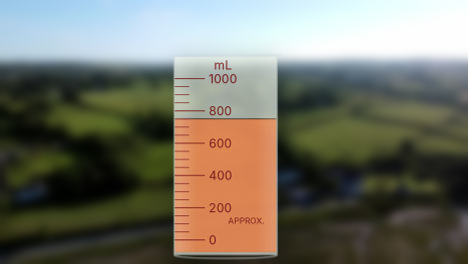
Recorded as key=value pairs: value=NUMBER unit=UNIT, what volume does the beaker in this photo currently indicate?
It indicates value=750 unit=mL
